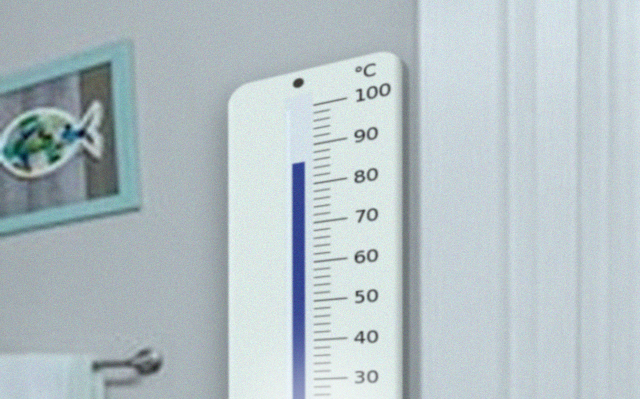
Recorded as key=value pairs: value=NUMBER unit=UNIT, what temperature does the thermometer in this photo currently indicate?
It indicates value=86 unit=°C
